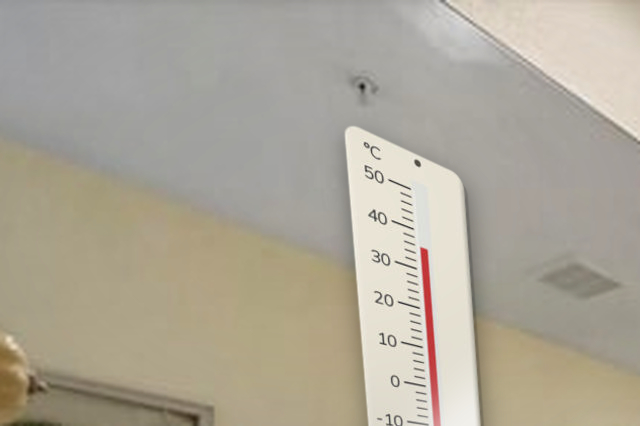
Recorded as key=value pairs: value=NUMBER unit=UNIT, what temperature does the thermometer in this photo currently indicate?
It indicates value=36 unit=°C
